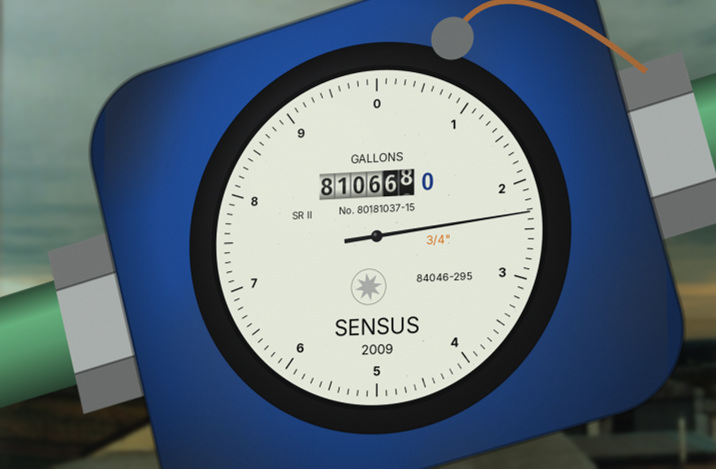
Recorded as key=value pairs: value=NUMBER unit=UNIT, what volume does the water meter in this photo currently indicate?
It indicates value=8106682.3 unit=gal
